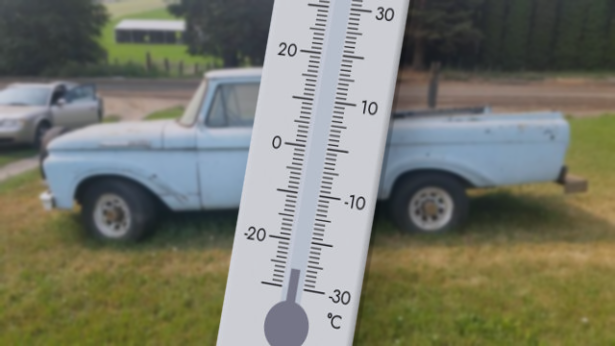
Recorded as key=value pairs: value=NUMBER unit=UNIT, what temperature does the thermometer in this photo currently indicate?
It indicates value=-26 unit=°C
